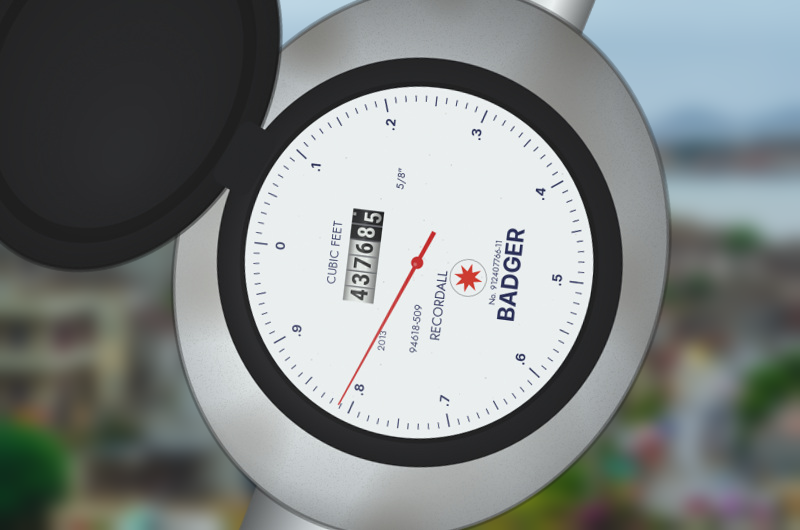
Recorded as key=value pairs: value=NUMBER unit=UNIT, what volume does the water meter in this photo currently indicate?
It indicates value=437684.81 unit=ft³
